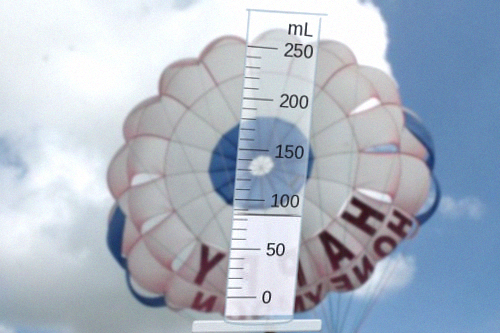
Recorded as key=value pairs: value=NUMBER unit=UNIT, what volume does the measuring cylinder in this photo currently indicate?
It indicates value=85 unit=mL
